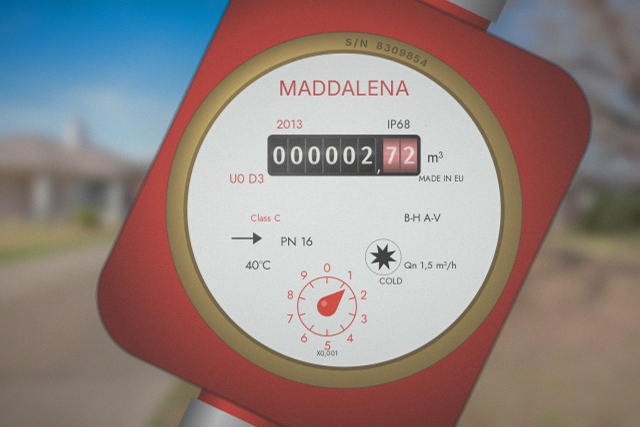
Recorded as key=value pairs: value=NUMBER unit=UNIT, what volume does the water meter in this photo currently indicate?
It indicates value=2.721 unit=m³
